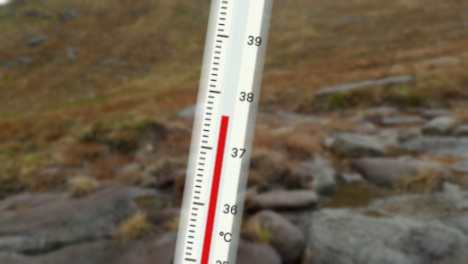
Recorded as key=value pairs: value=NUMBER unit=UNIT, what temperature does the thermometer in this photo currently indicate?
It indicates value=37.6 unit=°C
